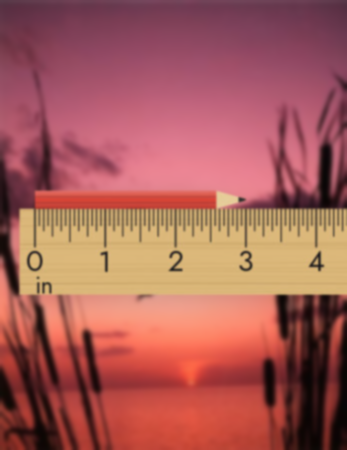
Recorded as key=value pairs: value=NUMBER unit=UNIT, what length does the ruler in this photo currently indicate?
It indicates value=3 unit=in
